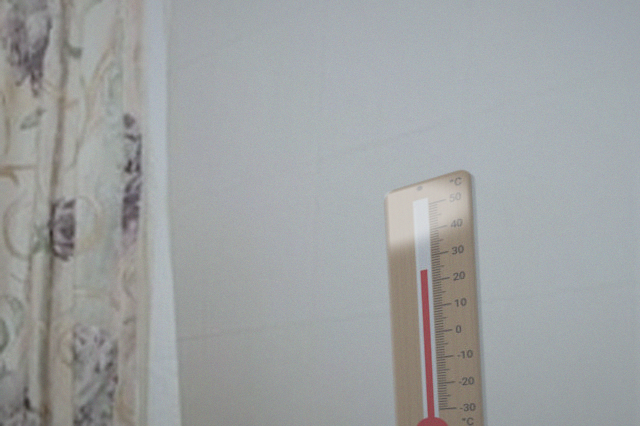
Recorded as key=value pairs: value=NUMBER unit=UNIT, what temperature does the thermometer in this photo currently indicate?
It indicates value=25 unit=°C
